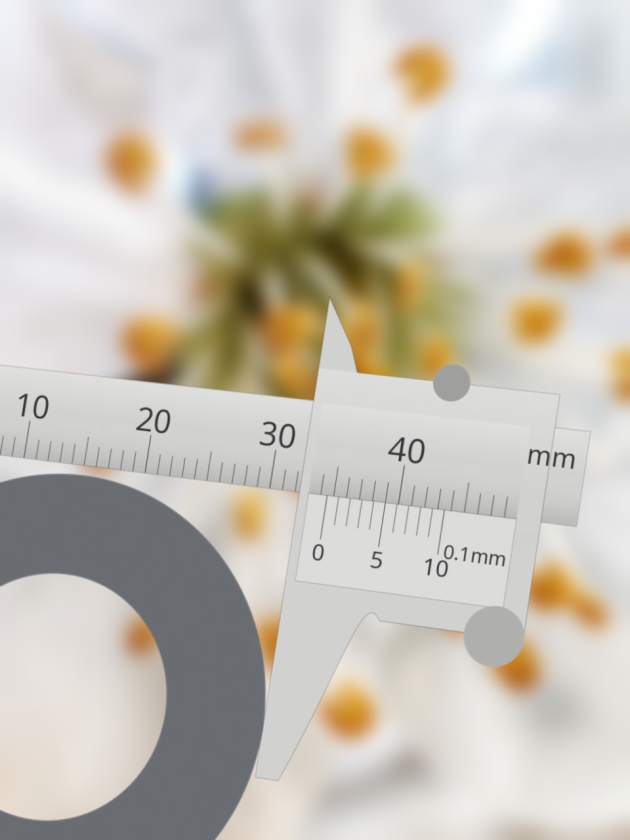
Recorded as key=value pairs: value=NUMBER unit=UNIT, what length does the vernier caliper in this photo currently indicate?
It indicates value=34.5 unit=mm
